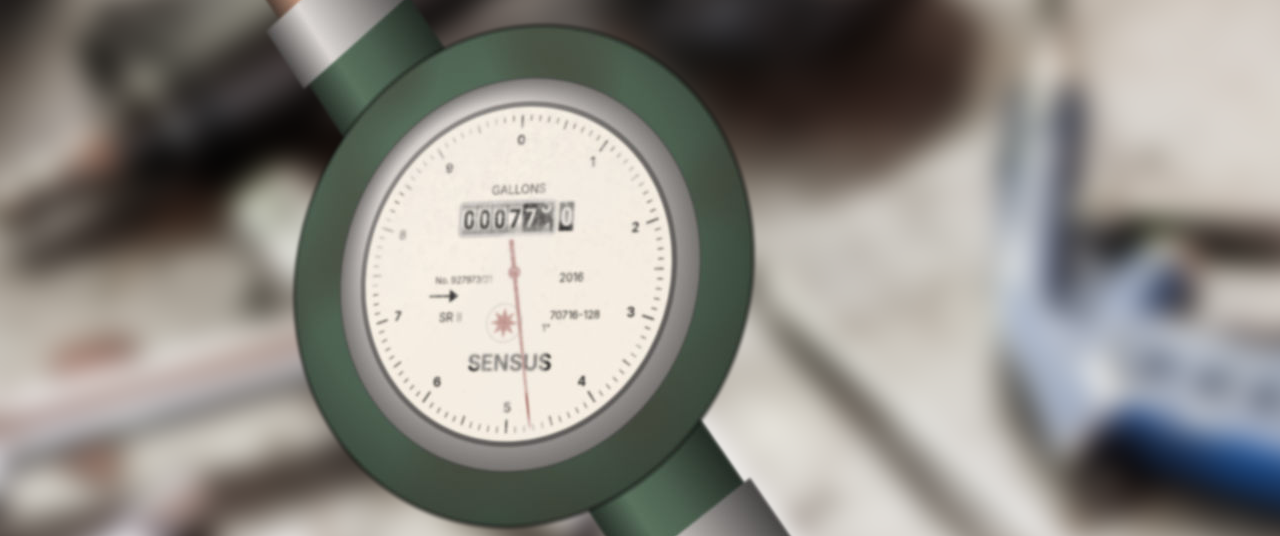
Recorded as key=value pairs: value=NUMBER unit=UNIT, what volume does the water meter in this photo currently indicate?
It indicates value=7734.7 unit=gal
